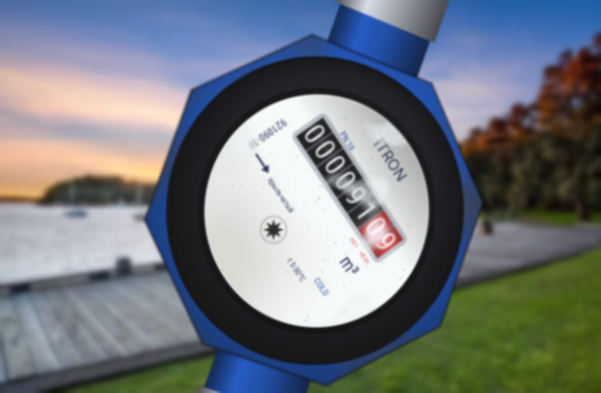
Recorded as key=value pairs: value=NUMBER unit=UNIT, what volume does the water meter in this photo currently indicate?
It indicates value=91.09 unit=m³
